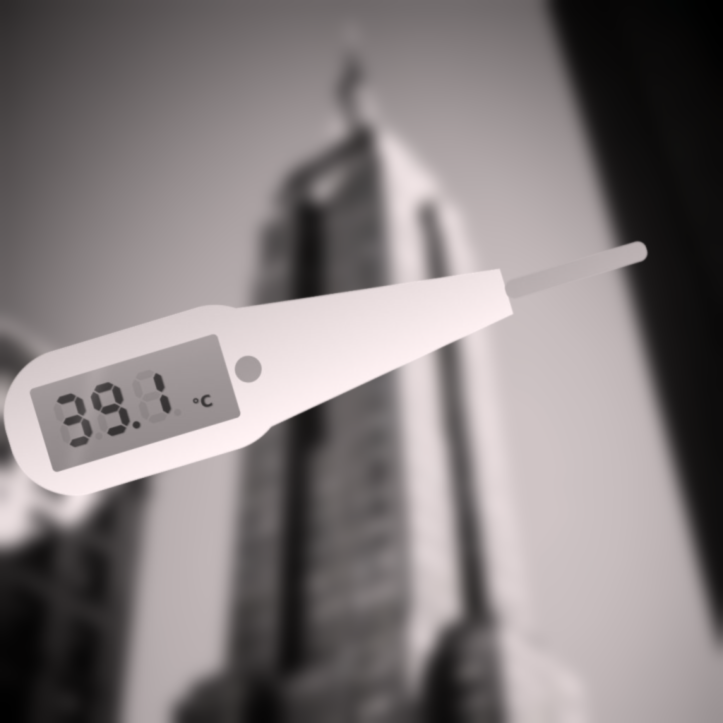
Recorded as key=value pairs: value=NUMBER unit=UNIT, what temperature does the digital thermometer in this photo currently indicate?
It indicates value=39.1 unit=°C
